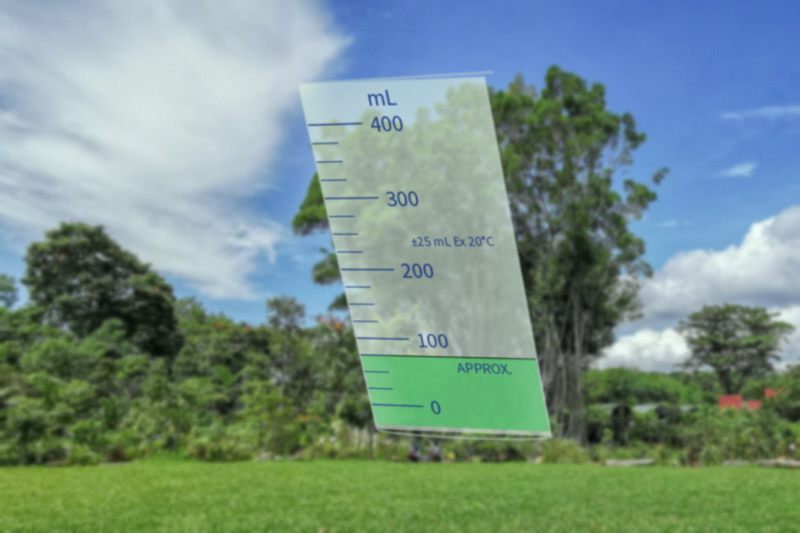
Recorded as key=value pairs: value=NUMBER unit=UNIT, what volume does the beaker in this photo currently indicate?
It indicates value=75 unit=mL
